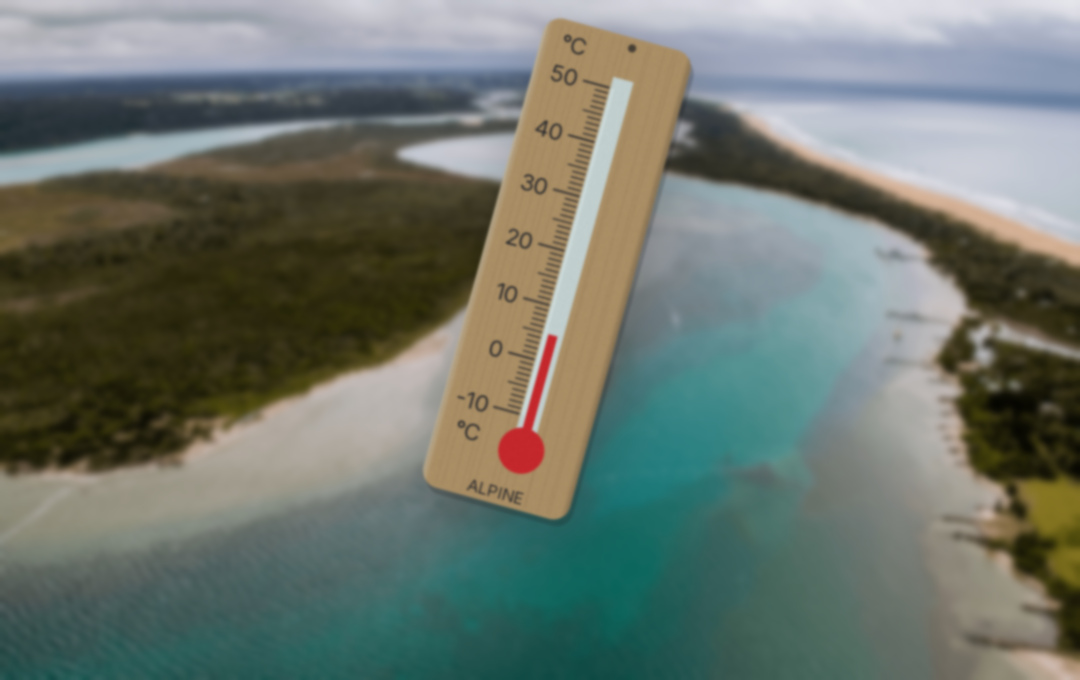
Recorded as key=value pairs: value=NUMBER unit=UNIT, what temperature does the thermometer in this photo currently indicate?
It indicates value=5 unit=°C
